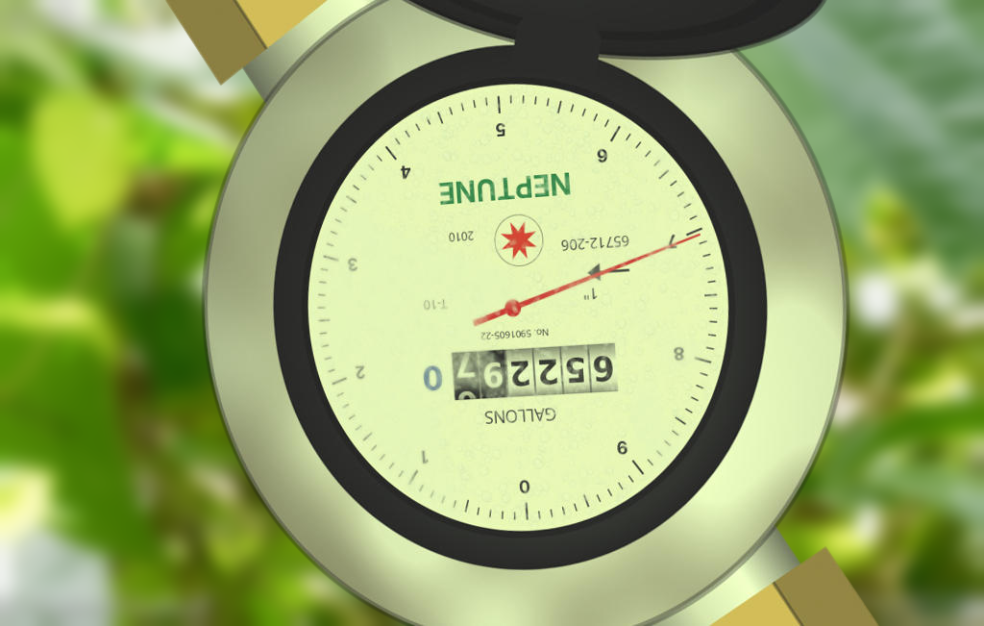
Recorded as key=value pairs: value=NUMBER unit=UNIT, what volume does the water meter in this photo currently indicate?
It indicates value=6522967.0 unit=gal
